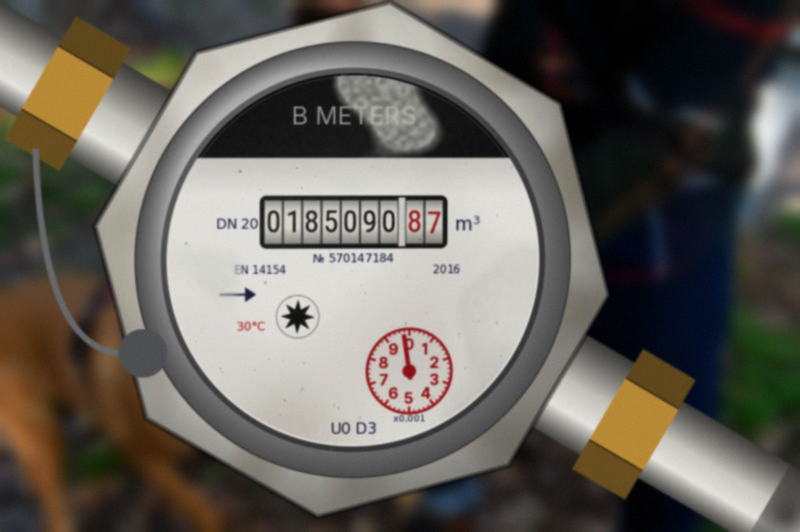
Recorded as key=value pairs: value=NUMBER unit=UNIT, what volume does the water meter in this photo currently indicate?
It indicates value=185090.869 unit=m³
